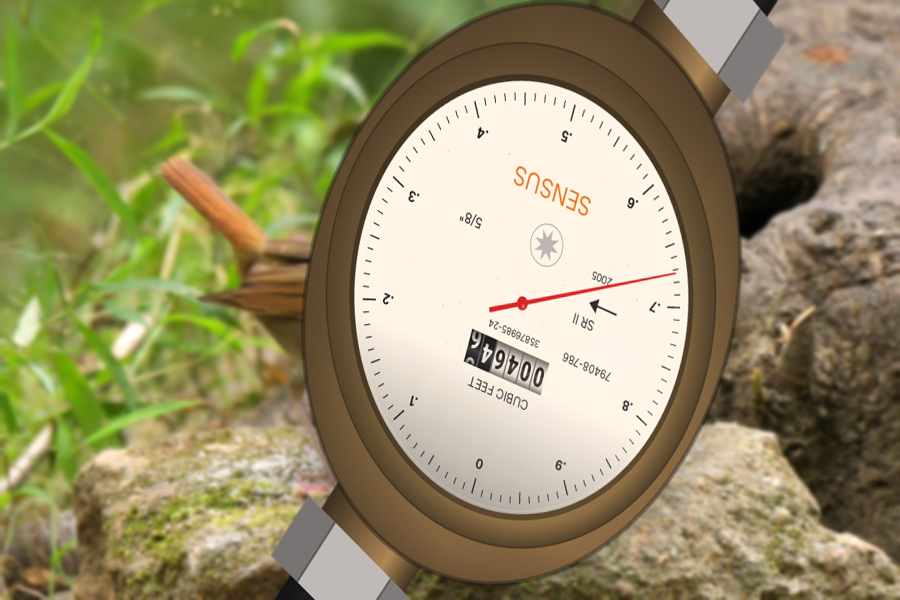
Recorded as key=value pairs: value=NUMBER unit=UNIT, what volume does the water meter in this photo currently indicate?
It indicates value=4645.67 unit=ft³
